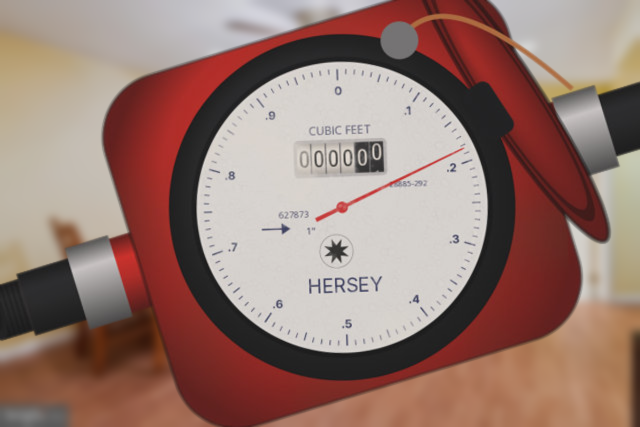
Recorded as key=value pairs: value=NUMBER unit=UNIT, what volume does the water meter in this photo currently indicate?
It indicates value=0.18 unit=ft³
